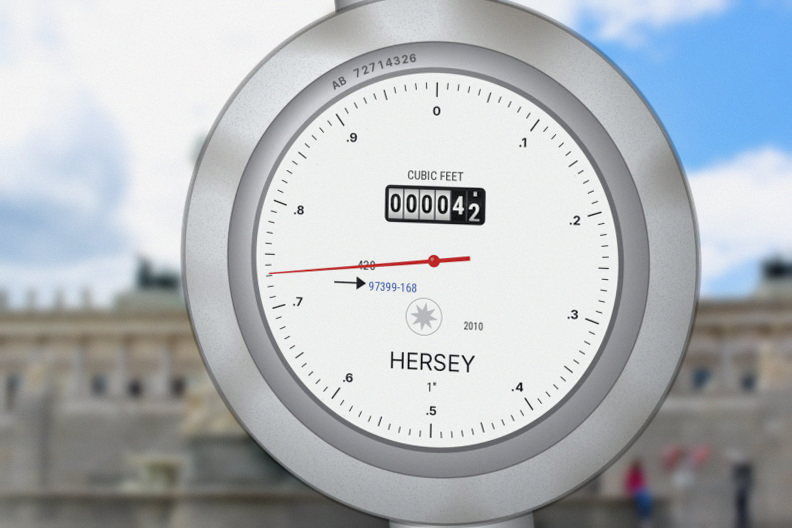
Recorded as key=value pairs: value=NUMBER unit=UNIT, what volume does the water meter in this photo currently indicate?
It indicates value=41.73 unit=ft³
